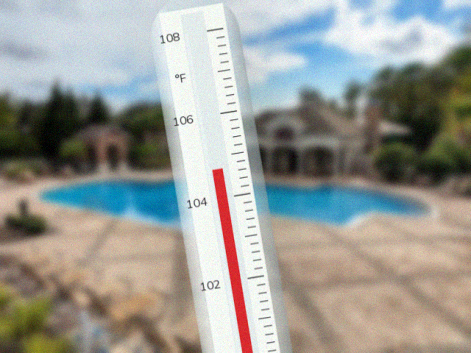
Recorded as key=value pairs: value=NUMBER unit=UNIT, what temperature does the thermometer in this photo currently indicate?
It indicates value=104.7 unit=°F
